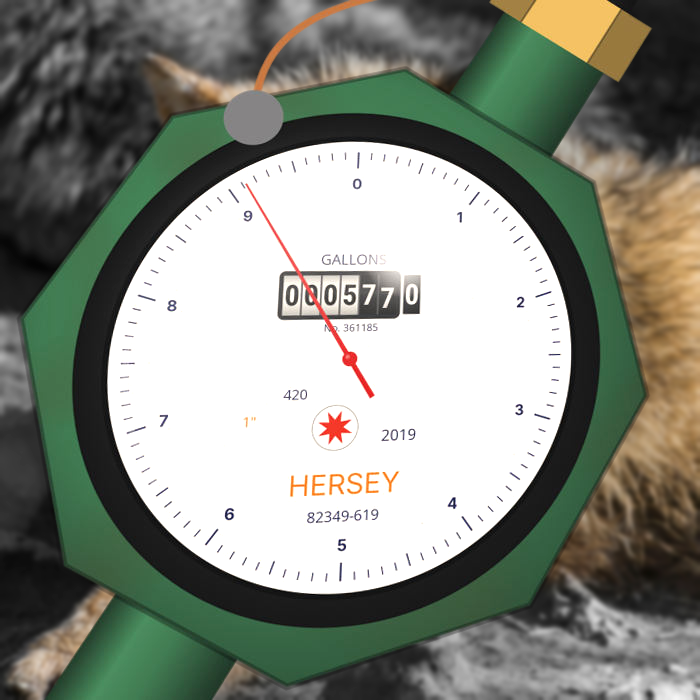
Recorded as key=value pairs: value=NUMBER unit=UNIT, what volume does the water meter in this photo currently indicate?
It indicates value=5769.1 unit=gal
